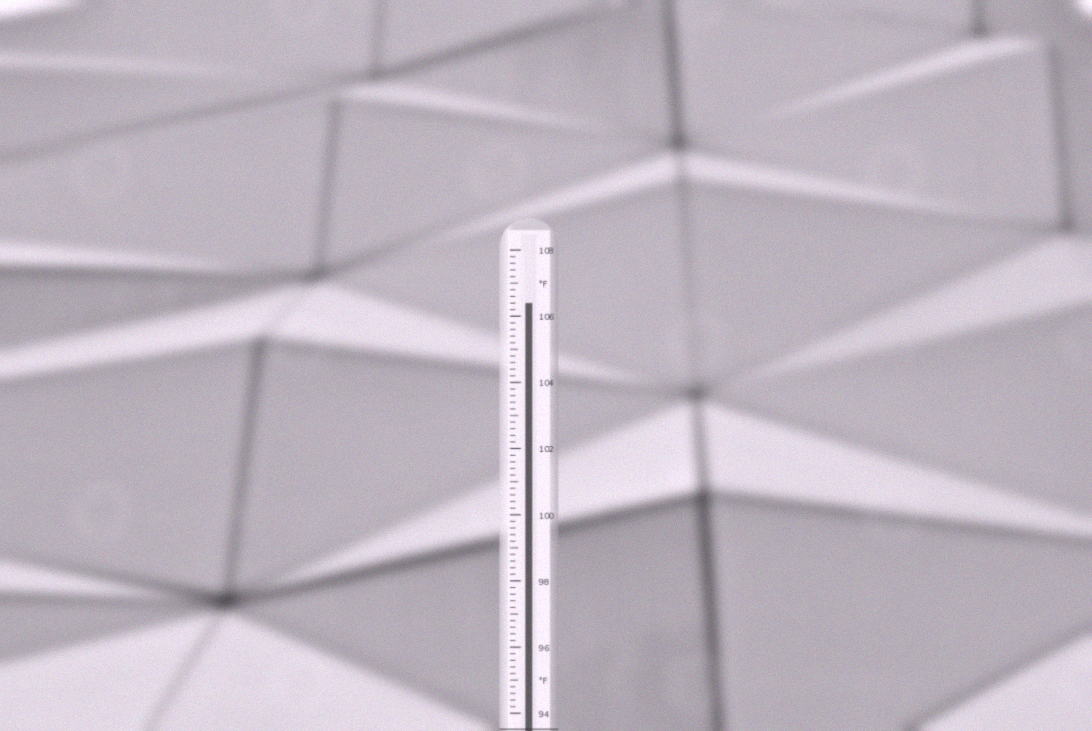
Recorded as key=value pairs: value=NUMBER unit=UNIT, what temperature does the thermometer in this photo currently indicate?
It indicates value=106.4 unit=°F
